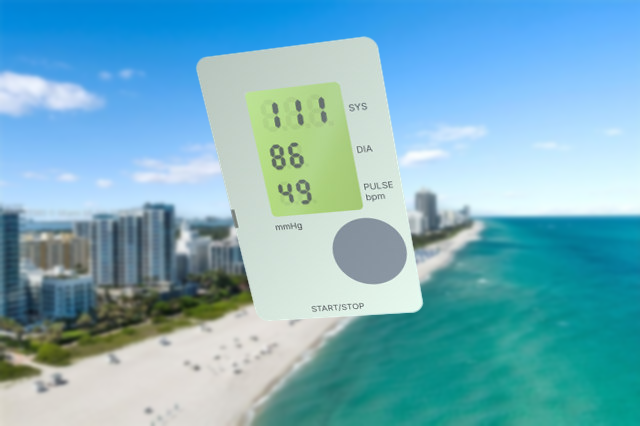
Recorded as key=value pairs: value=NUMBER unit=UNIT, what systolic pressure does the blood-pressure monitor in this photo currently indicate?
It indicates value=111 unit=mmHg
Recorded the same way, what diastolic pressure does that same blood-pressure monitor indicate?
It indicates value=86 unit=mmHg
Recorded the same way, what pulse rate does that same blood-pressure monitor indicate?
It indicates value=49 unit=bpm
